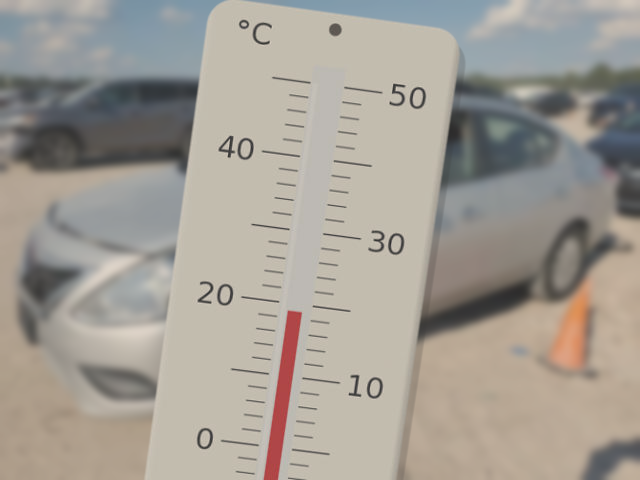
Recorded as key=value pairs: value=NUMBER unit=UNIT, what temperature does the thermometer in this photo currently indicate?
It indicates value=19 unit=°C
